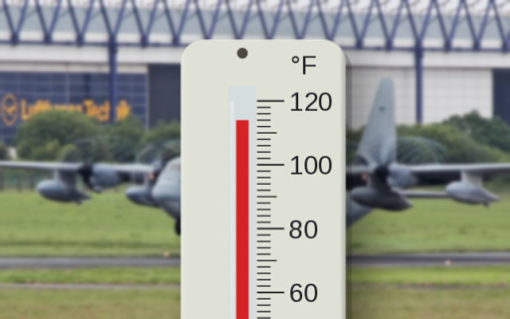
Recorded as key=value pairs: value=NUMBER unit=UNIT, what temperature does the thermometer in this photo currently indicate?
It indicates value=114 unit=°F
